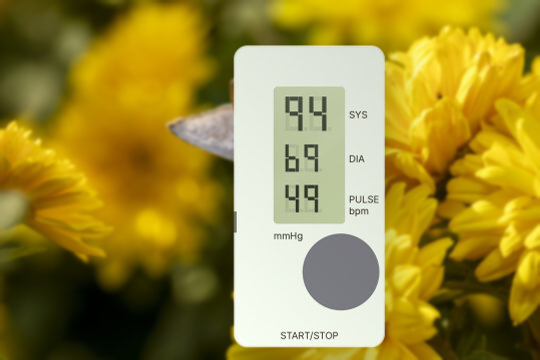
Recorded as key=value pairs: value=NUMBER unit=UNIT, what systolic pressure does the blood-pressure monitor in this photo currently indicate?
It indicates value=94 unit=mmHg
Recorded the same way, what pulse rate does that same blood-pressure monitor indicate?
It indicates value=49 unit=bpm
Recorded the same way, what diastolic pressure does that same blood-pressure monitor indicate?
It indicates value=69 unit=mmHg
